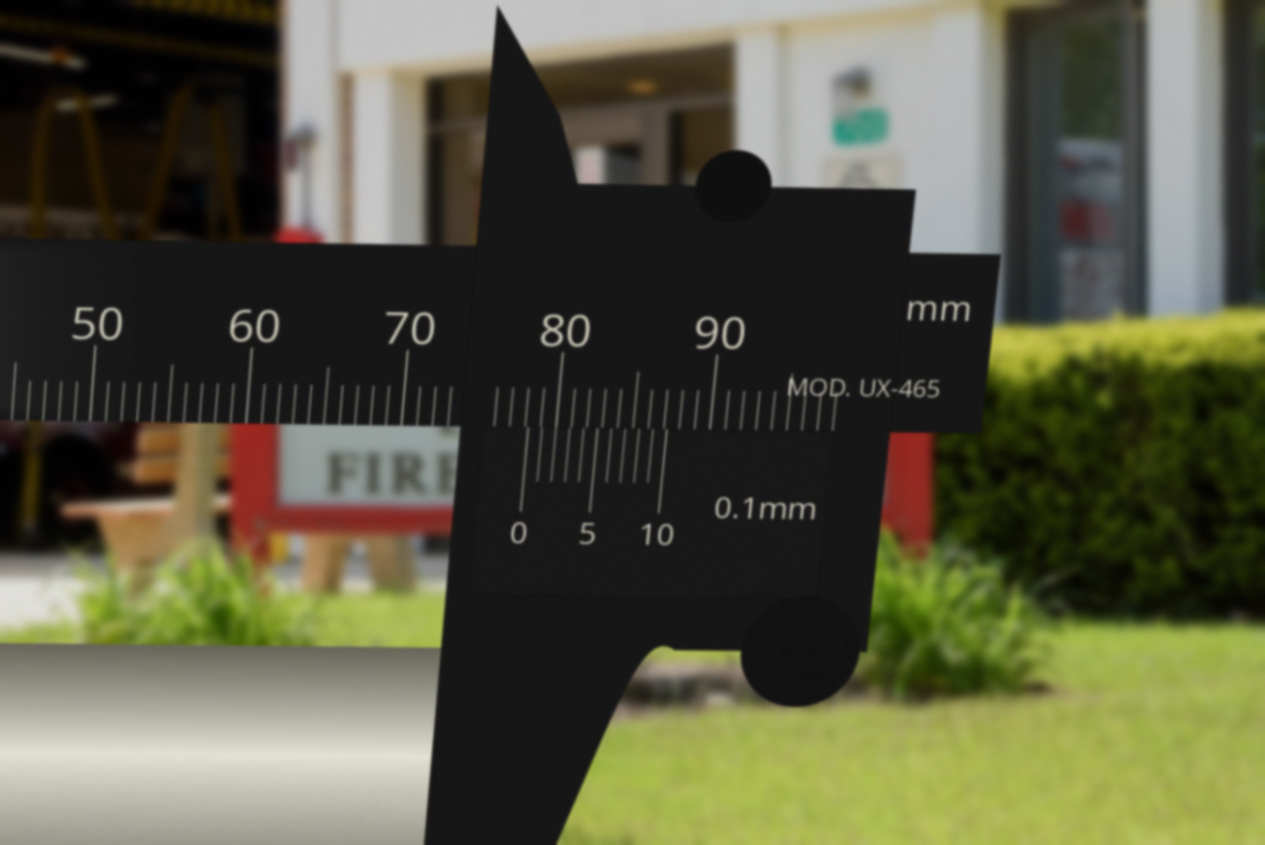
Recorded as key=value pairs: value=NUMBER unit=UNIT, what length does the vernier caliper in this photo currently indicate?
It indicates value=78.2 unit=mm
